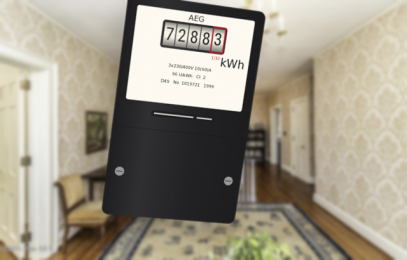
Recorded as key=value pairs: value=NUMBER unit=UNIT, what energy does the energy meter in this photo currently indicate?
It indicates value=7288.3 unit=kWh
